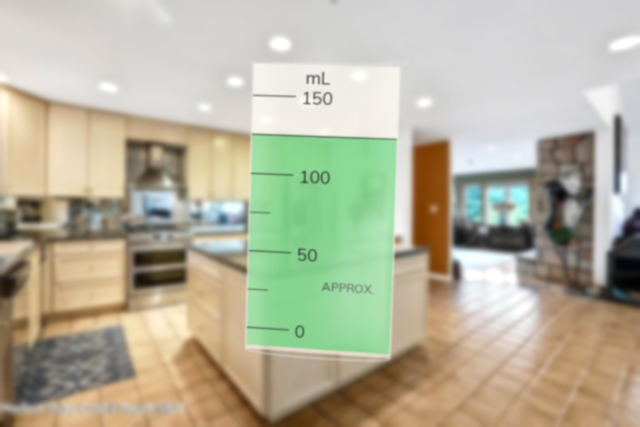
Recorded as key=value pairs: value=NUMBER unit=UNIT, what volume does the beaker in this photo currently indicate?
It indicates value=125 unit=mL
